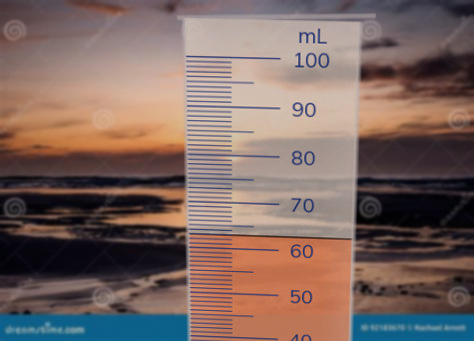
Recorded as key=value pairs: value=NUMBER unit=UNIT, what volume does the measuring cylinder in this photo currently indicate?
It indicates value=63 unit=mL
